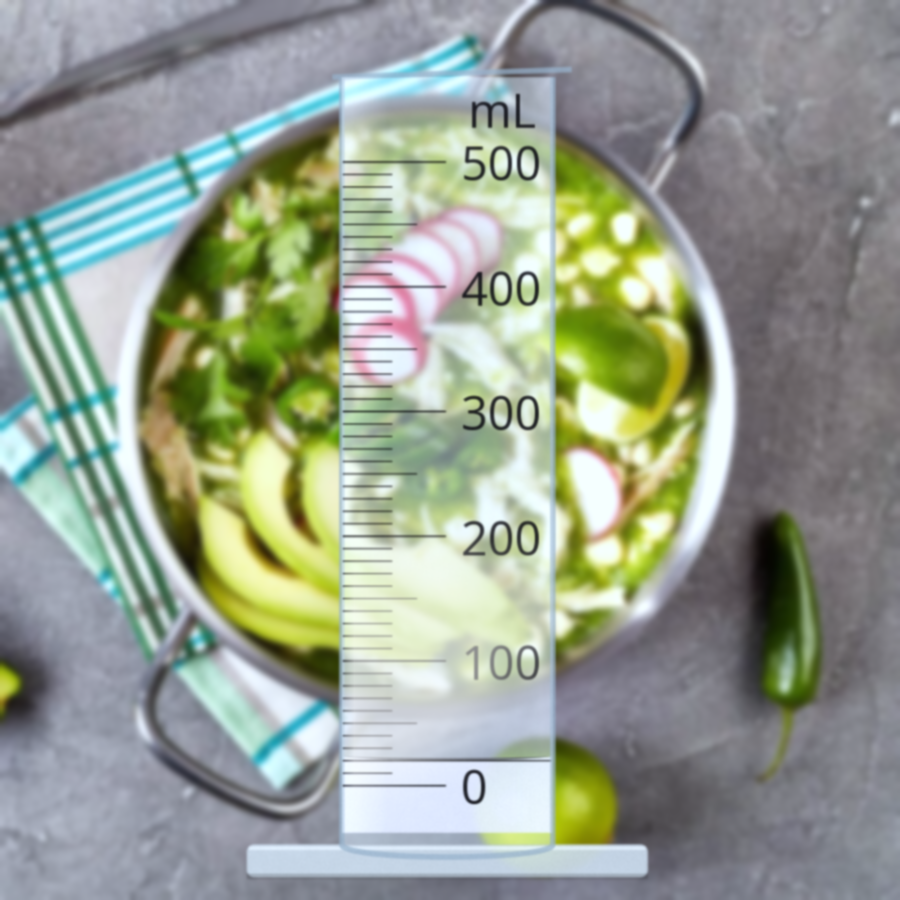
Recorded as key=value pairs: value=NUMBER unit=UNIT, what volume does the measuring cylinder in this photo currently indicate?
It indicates value=20 unit=mL
